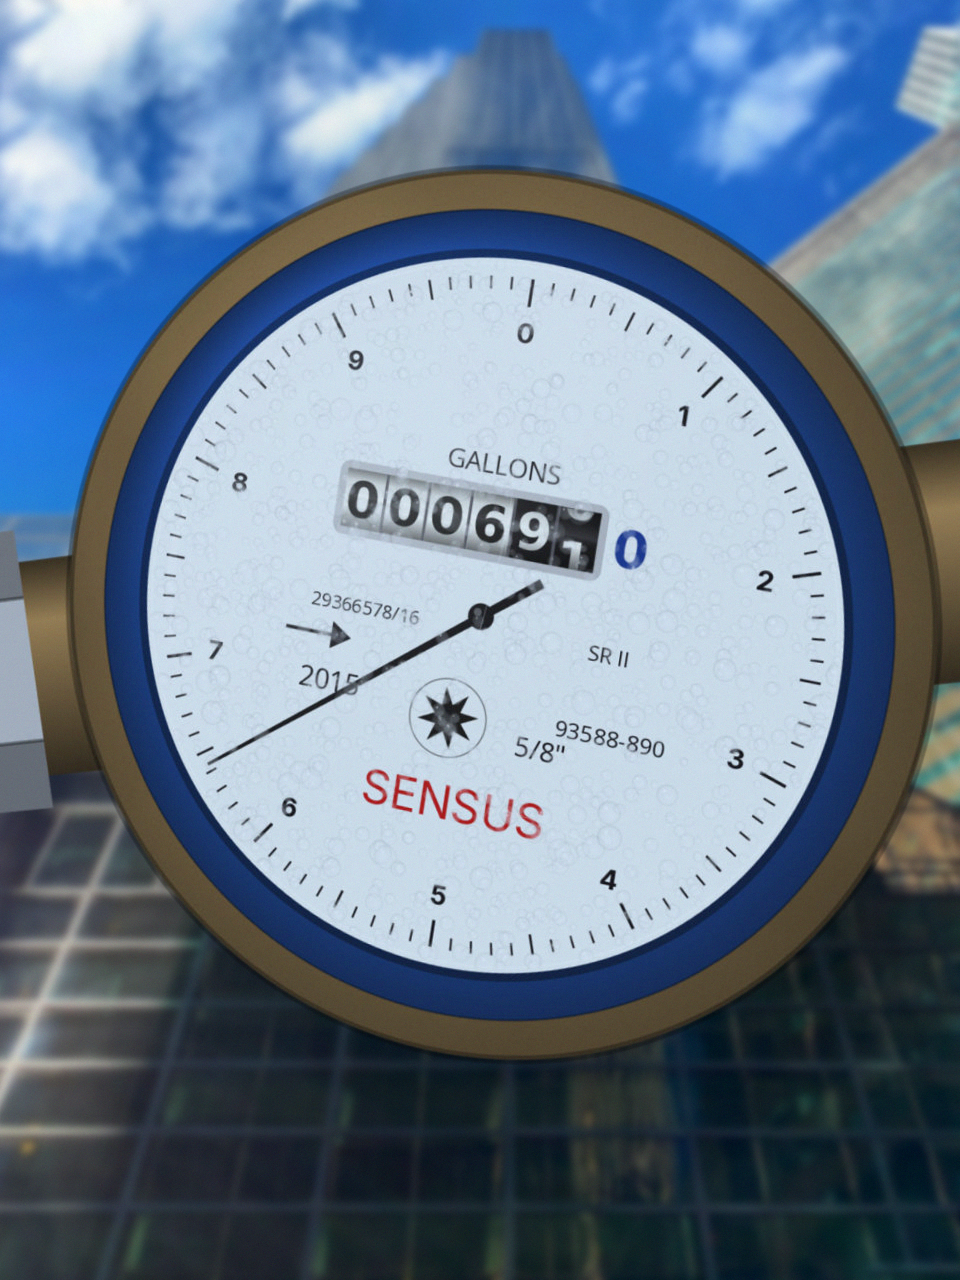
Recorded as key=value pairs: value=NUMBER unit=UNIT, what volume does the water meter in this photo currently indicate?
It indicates value=6906.4 unit=gal
